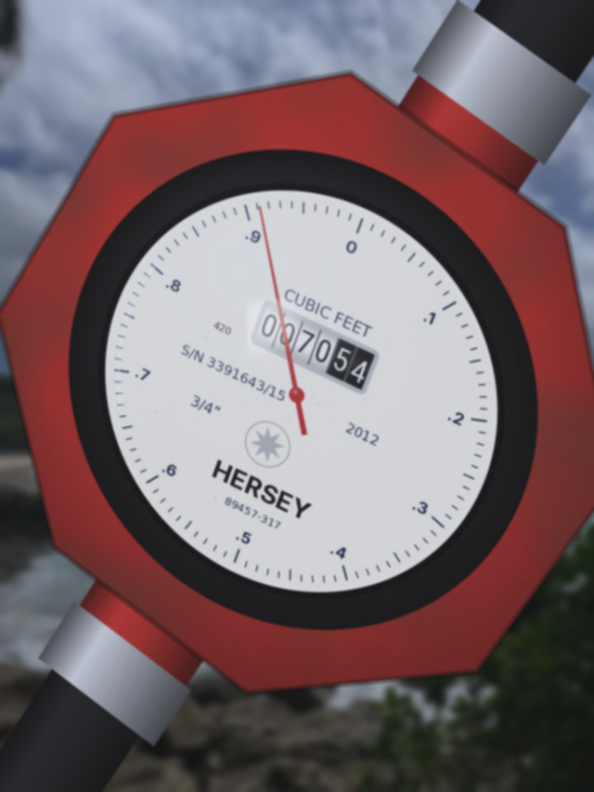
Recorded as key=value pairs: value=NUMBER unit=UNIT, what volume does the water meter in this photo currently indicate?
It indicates value=7053.91 unit=ft³
